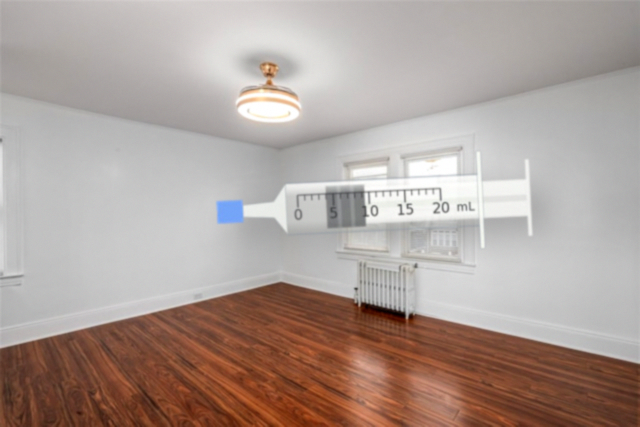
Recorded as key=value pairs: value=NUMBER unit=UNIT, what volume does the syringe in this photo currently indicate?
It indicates value=4 unit=mL
